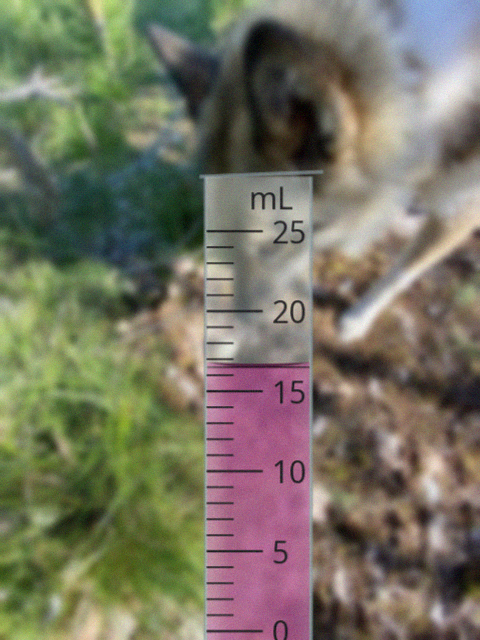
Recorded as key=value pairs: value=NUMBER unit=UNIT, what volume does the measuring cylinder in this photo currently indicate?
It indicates value=16.5 unit=mL
